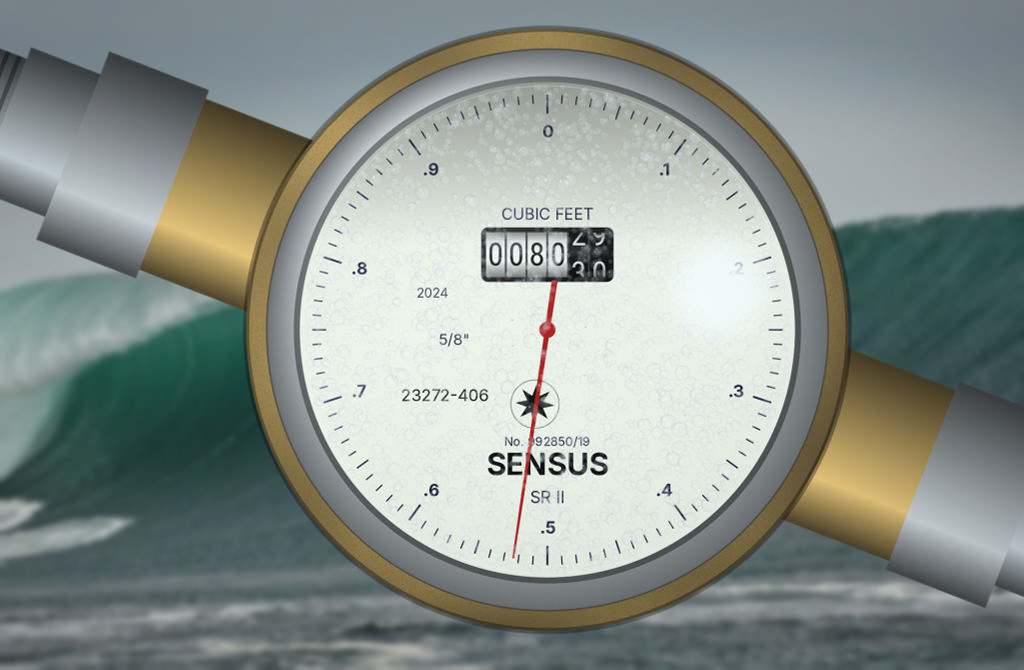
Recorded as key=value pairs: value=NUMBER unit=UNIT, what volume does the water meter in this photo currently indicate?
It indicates value=8029.52 unit=ft³
